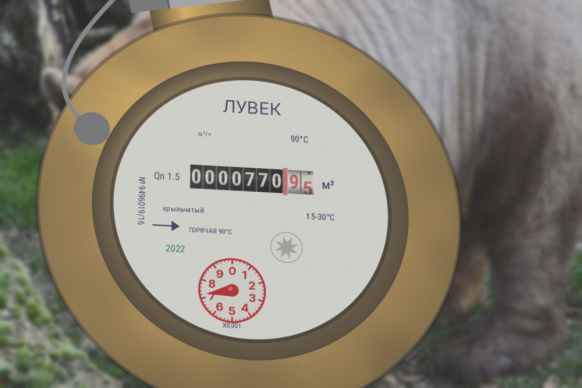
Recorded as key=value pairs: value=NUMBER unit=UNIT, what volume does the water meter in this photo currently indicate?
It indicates value=770.947 unit=m³
